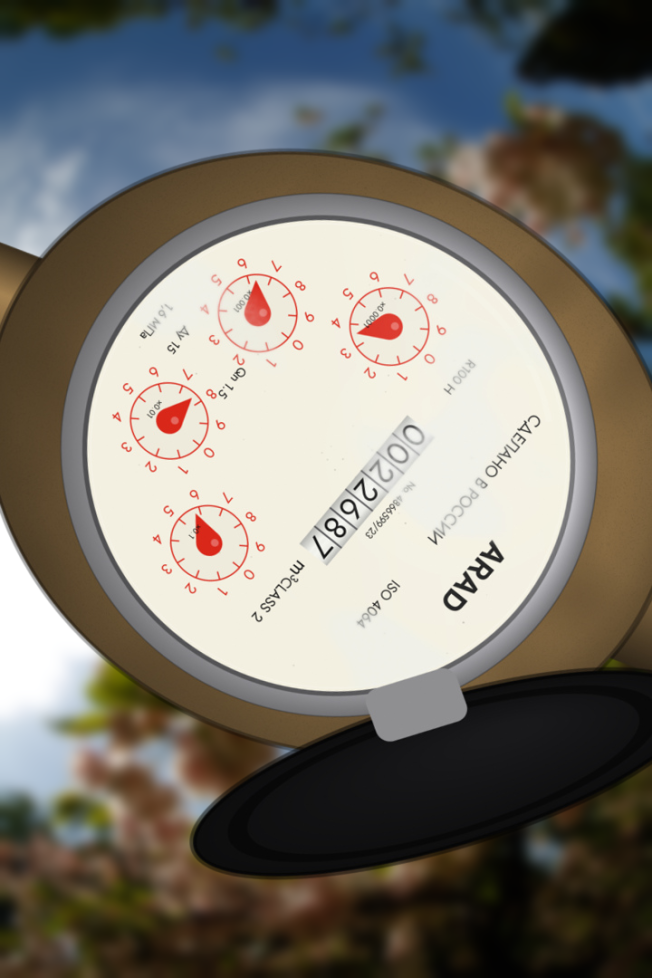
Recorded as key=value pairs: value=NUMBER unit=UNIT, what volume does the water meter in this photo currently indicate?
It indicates value=22687.5763 unit=m³
